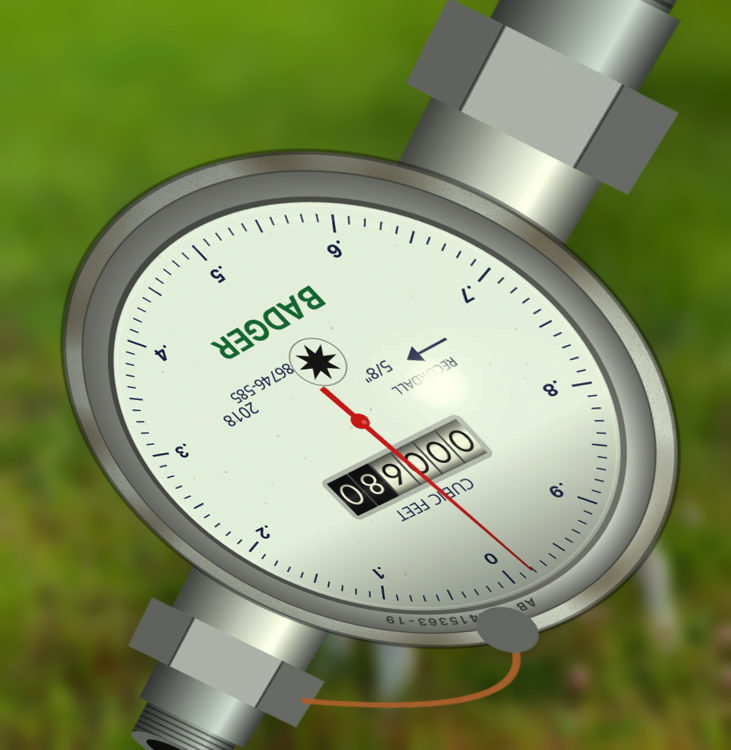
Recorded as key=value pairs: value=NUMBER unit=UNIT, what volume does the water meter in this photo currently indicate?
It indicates value=679.98 unit=ft³
